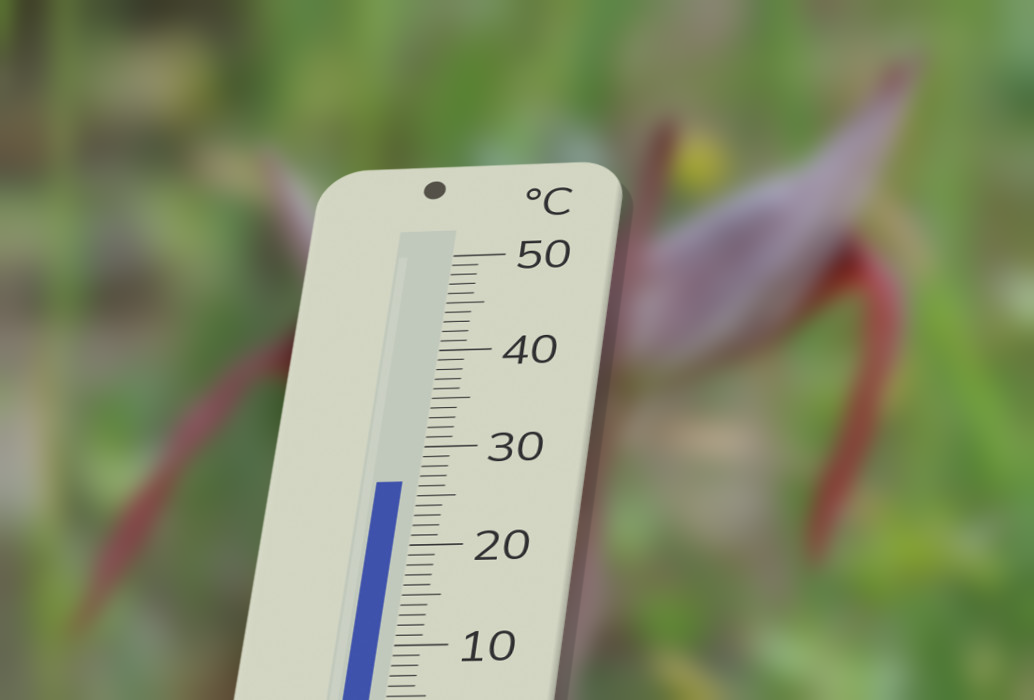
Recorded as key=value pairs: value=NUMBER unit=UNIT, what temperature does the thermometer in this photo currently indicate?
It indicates value=26.5 unit=°C
